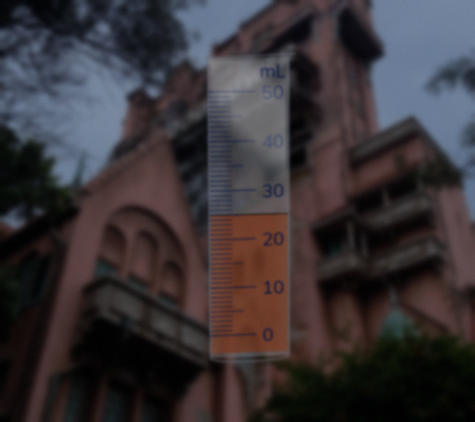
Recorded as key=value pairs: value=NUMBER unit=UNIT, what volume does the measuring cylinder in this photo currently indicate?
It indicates value=25 unit=mL
